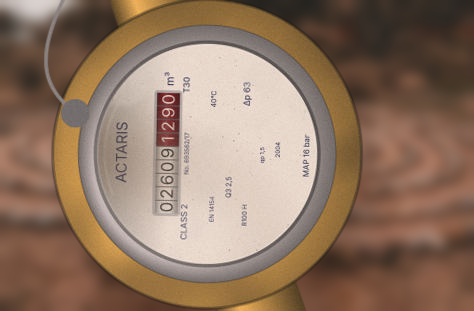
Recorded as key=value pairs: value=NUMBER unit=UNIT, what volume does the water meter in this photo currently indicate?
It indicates value=2609.1290 unit=m³
